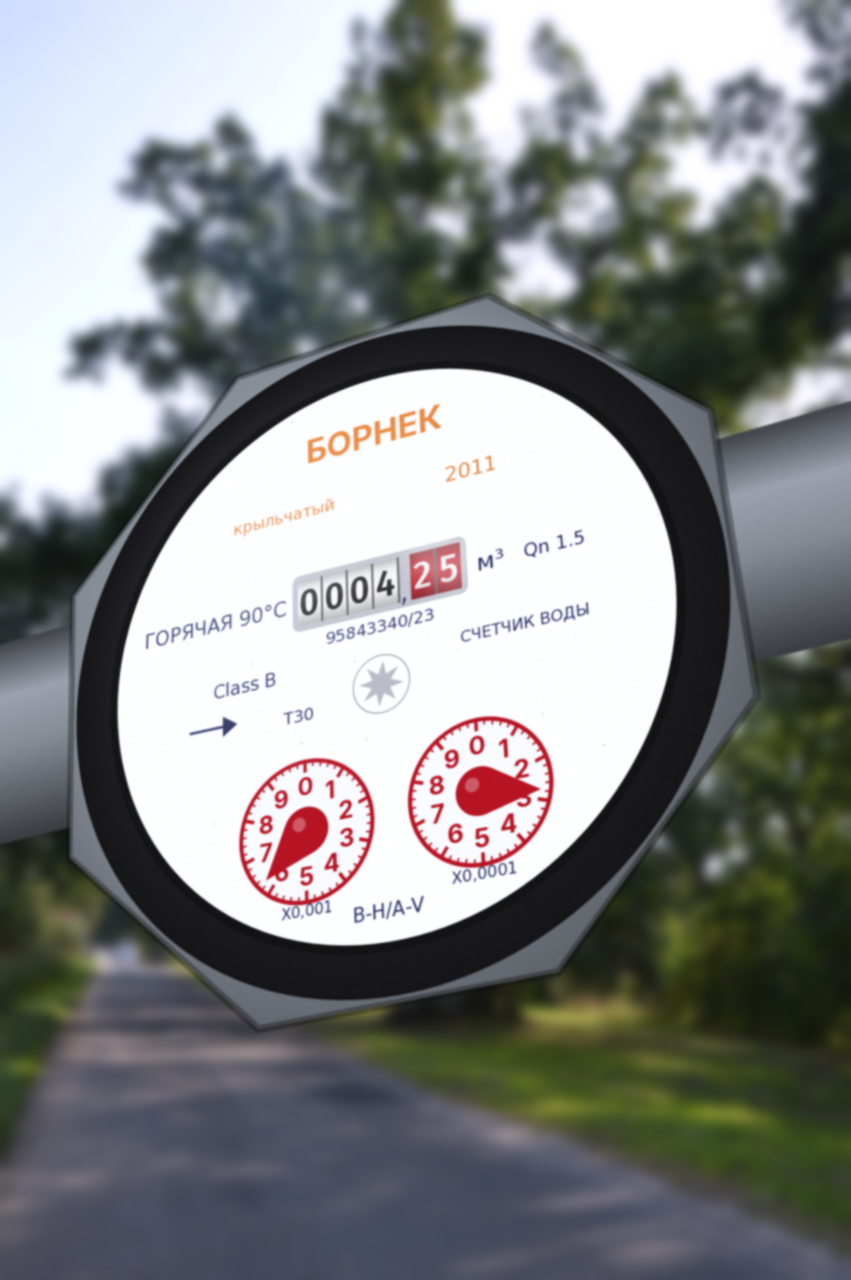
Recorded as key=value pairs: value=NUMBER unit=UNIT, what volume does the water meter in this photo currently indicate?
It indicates value=4.2562 unit=m³
